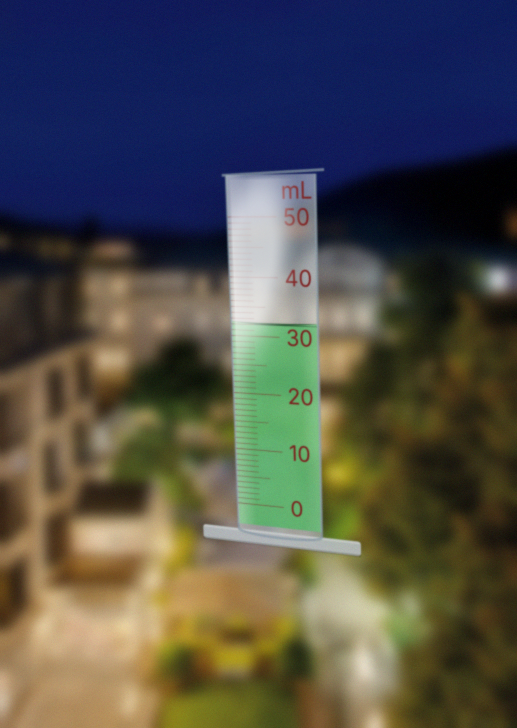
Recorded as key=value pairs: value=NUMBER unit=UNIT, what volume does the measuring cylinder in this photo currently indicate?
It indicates value=32 unit=mL
